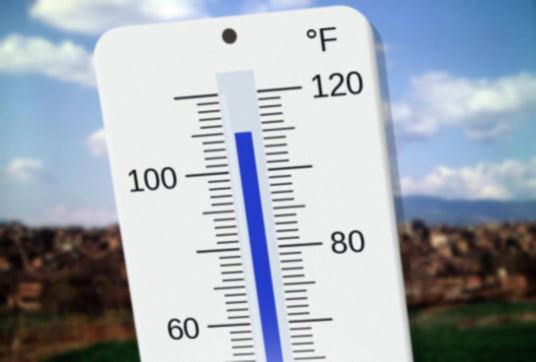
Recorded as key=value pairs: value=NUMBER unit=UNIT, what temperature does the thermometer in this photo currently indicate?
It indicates value=110 unit=°F
